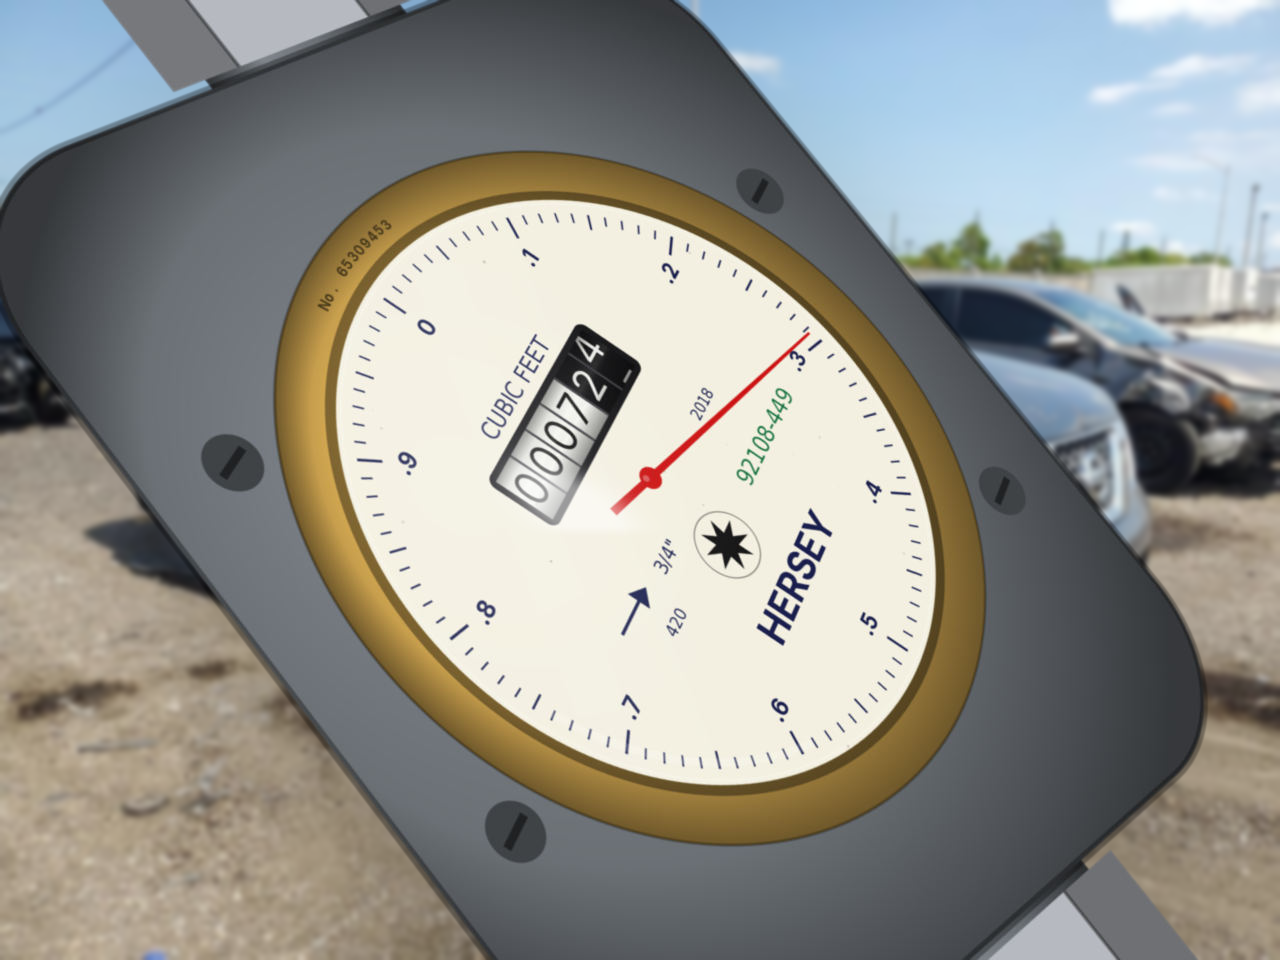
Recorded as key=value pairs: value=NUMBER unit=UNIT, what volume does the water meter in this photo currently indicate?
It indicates value=724.29 unit=ft³
